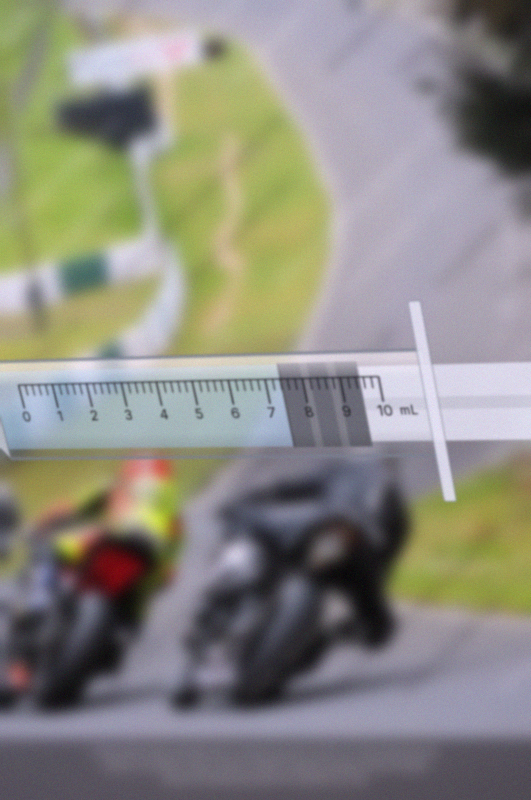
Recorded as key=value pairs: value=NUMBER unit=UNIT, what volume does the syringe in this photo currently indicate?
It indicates value=7.4 unit=mL
